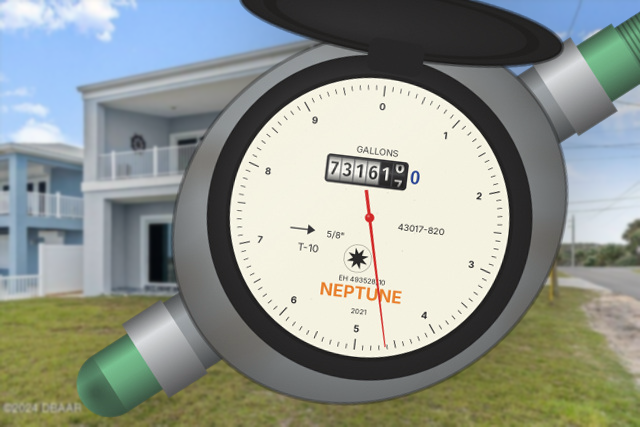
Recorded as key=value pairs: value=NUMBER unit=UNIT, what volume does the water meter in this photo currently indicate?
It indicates value=7316164.6 unit=gal
